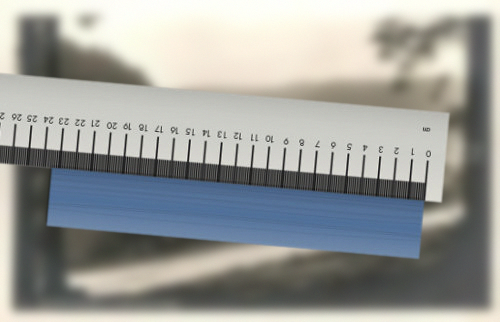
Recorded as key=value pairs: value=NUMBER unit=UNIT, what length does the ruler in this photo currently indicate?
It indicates value=23.5 unit=cm
